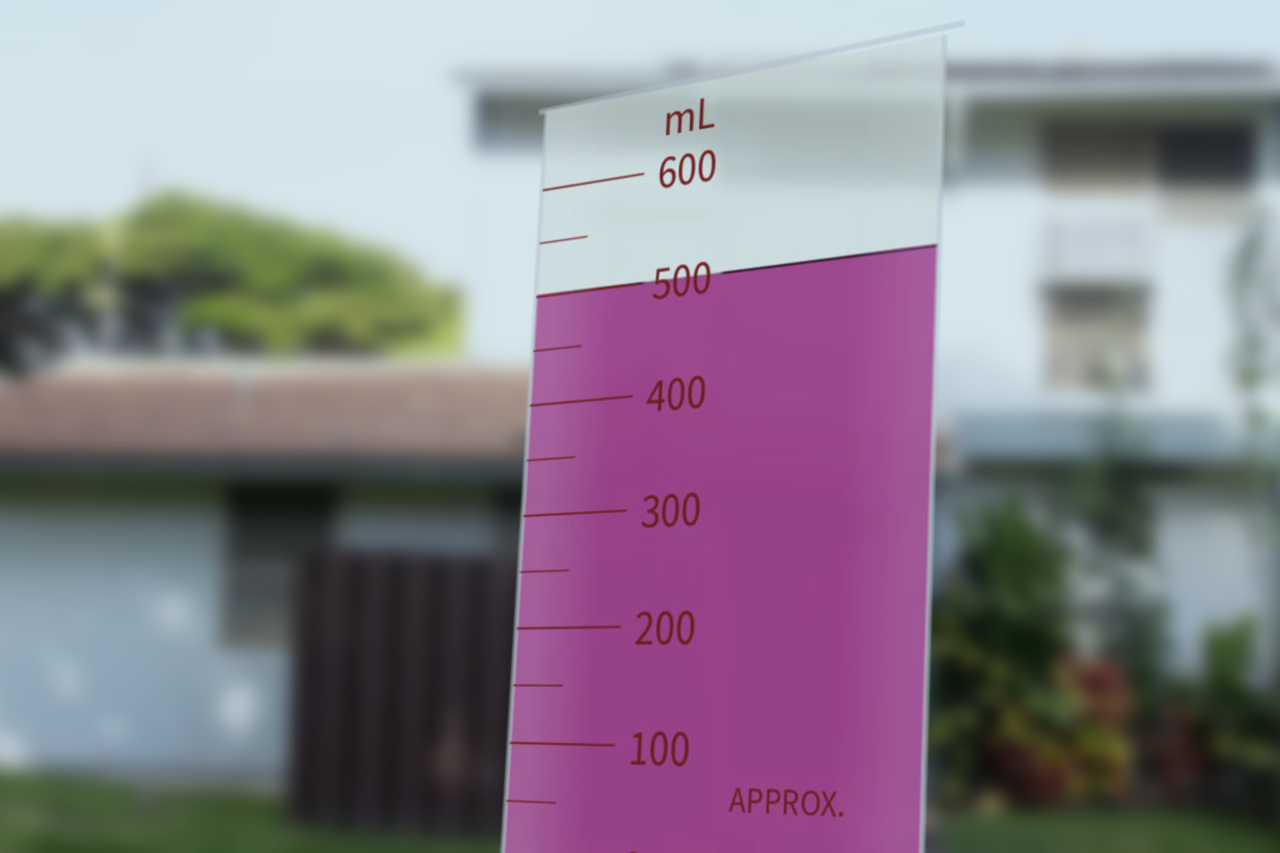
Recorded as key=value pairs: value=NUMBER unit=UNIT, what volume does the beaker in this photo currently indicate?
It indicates value=500 unit=mL
